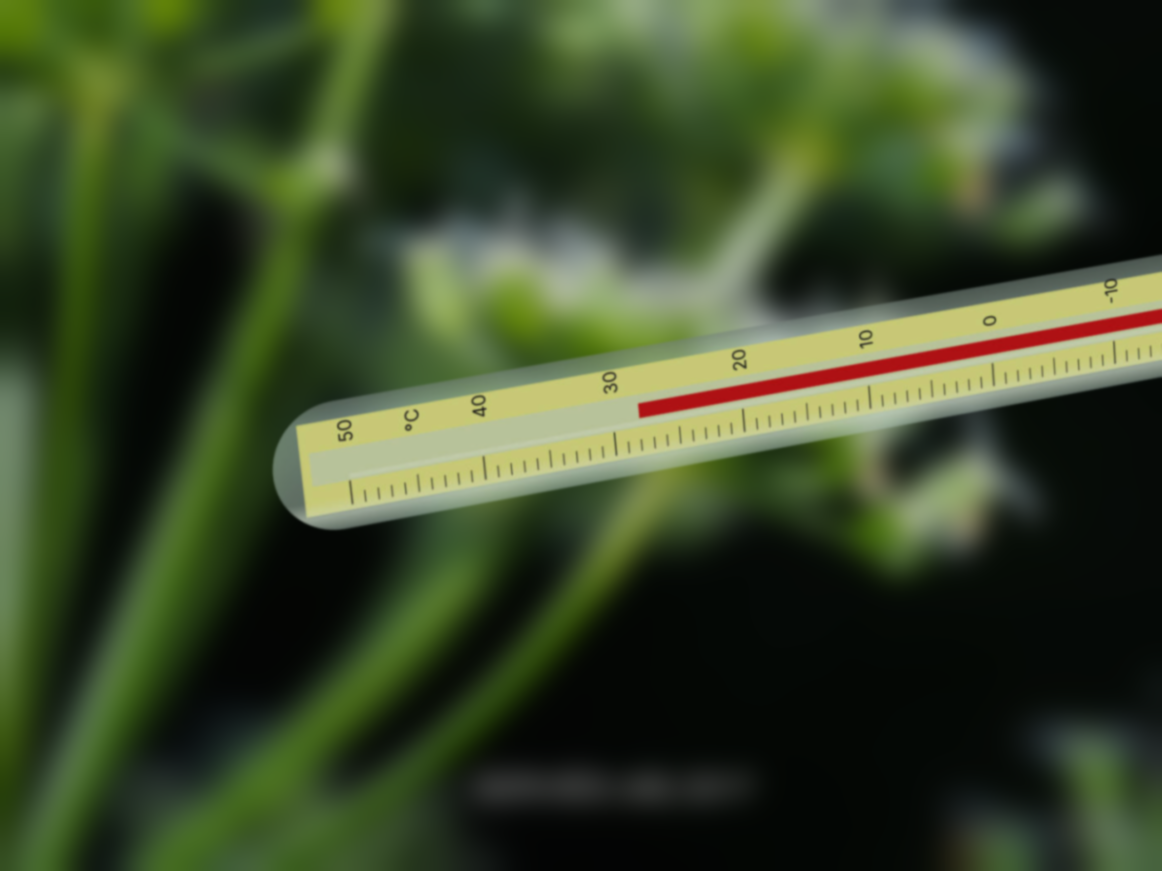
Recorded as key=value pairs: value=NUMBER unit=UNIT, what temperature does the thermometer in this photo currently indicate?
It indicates value=28 unit=°C
